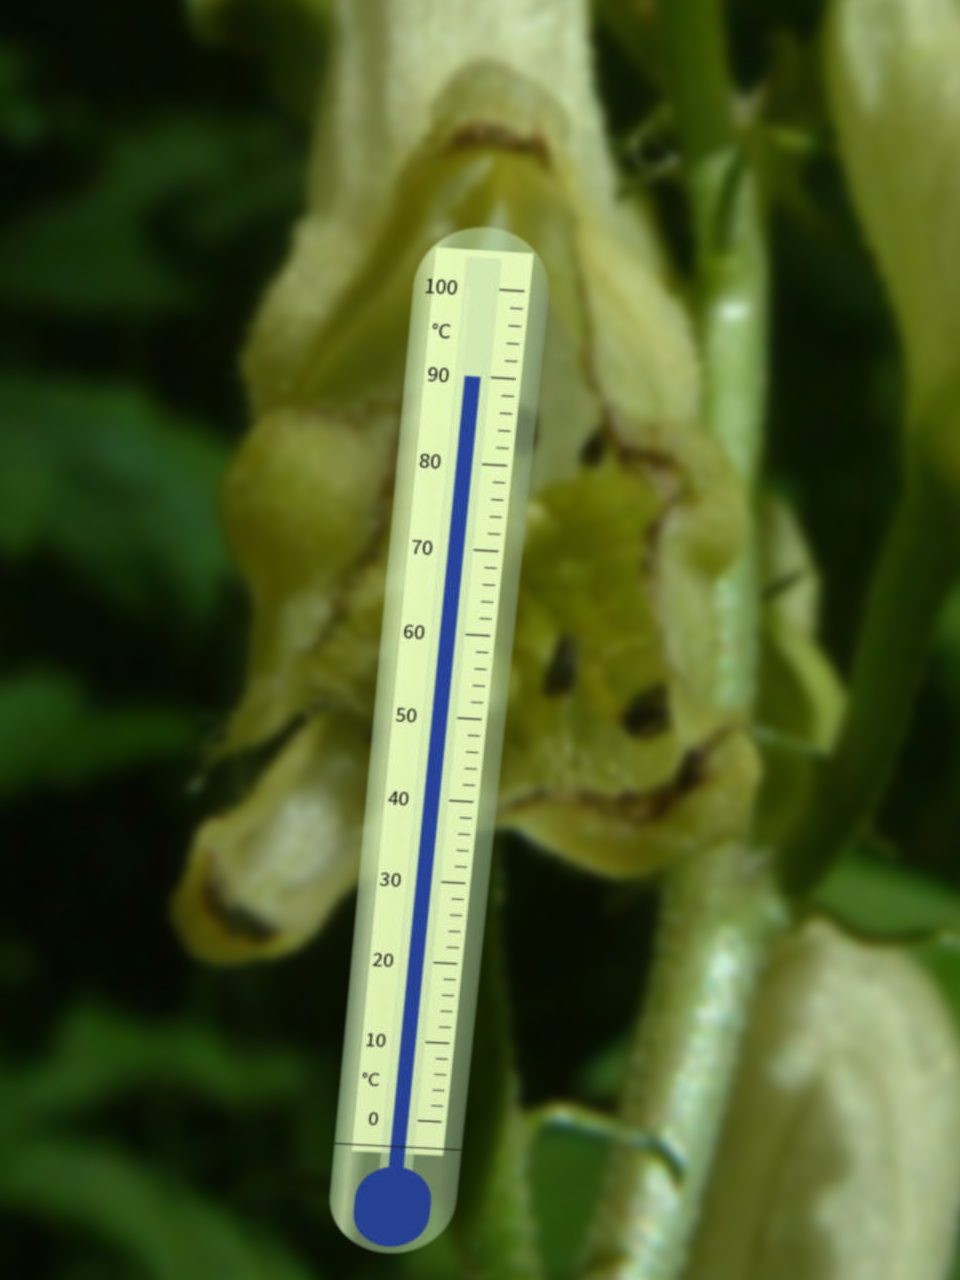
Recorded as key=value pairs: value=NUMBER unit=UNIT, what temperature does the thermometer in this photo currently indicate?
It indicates value=90 unit=°C
